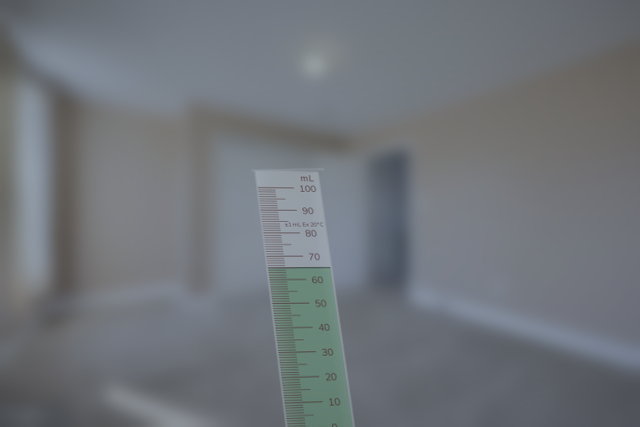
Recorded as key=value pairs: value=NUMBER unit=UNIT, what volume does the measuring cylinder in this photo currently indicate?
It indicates value=65 unit=mL
